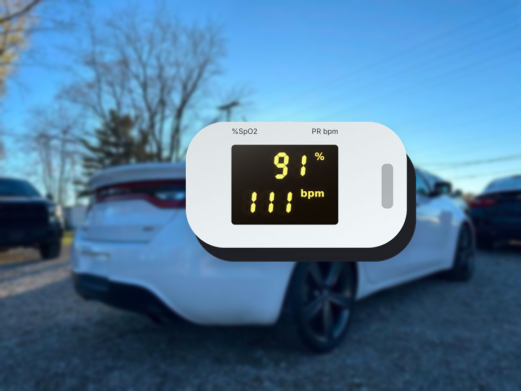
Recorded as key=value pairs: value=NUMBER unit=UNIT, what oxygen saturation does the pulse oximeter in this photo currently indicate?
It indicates value=91 unit=%
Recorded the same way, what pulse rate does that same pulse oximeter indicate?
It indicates value=111 unit=bpm
